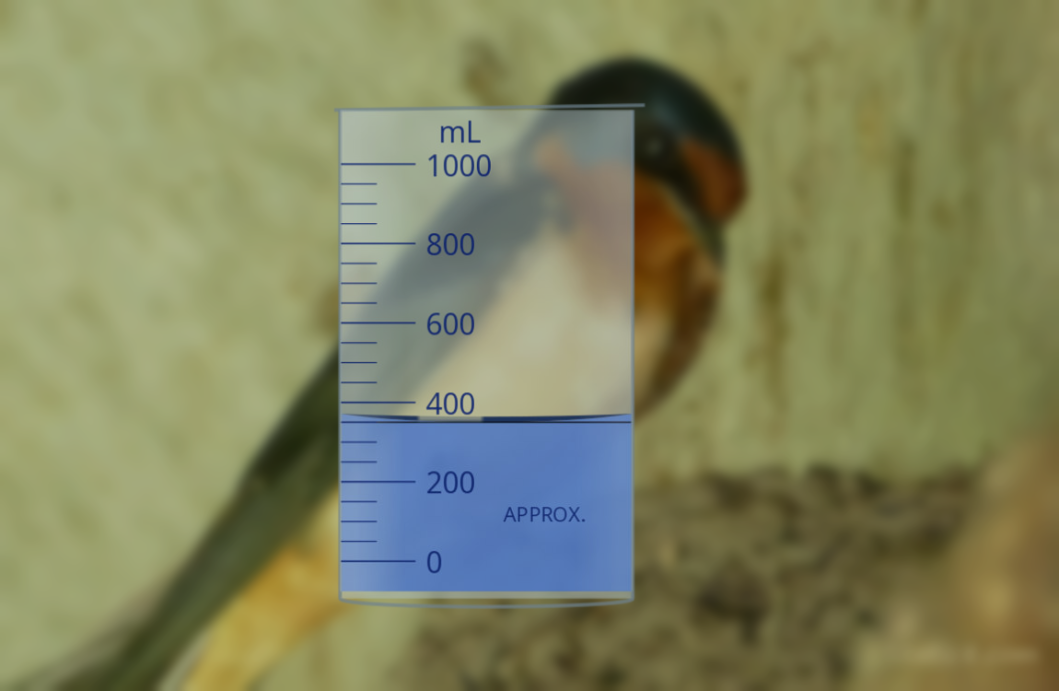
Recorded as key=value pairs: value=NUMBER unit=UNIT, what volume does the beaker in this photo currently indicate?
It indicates value=350 unit=mL
